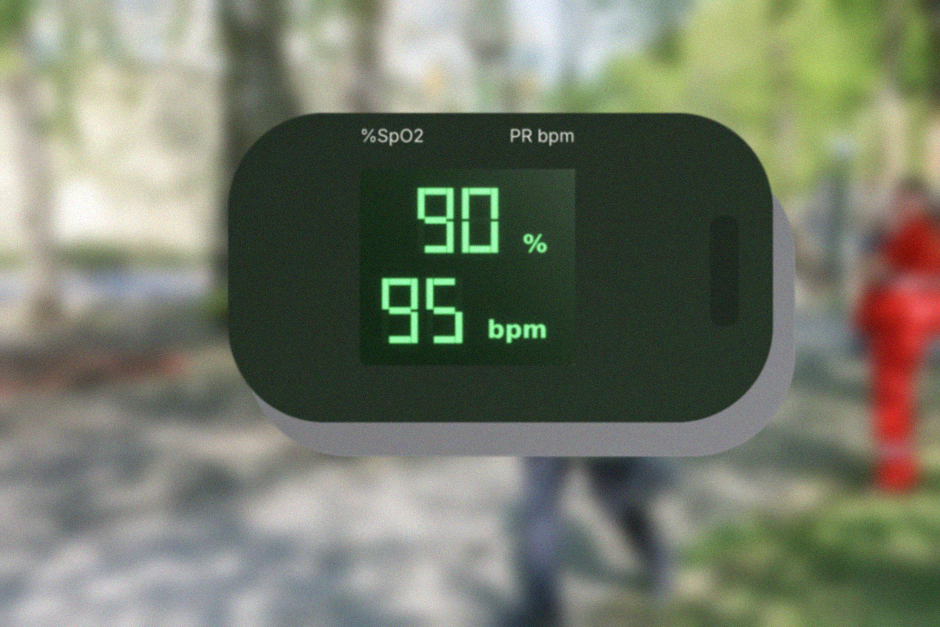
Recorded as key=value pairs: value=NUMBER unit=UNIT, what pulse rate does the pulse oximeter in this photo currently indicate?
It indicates value=95 unit=bpm
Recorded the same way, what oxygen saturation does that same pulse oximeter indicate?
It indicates value=90 unit=%
